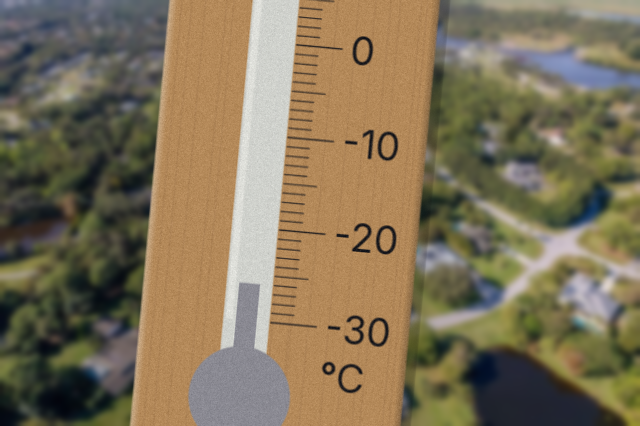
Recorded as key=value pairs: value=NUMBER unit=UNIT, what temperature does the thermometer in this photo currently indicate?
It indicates value=-26 unit=°C
